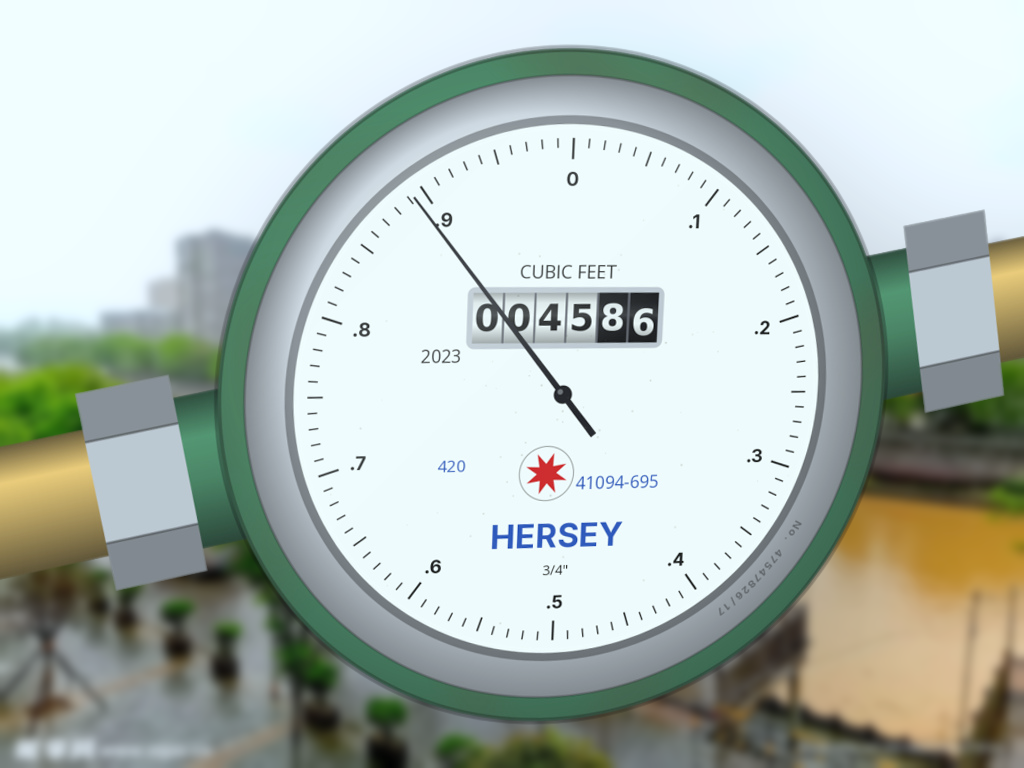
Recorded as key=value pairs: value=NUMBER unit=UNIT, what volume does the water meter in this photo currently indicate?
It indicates value=4585.89 unit=ft³
